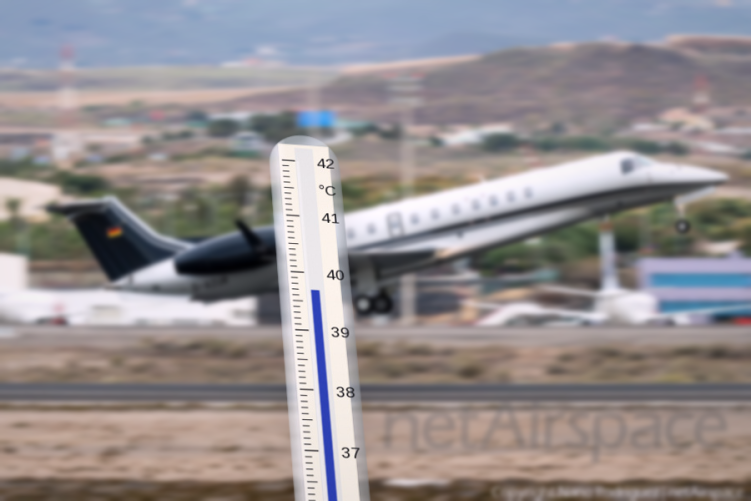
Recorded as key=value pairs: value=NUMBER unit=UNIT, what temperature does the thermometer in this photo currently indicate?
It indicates value=39.7 unit=°C
